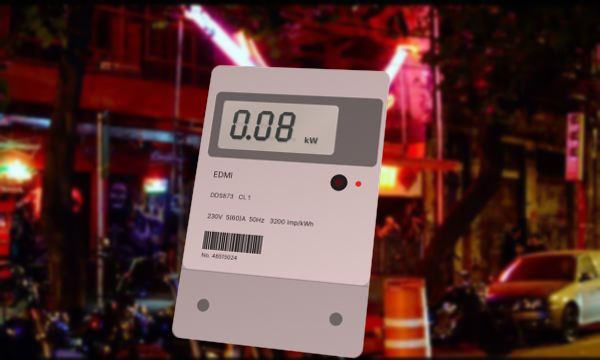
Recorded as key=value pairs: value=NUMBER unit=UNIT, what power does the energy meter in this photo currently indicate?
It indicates value=0.08 unit=kW
